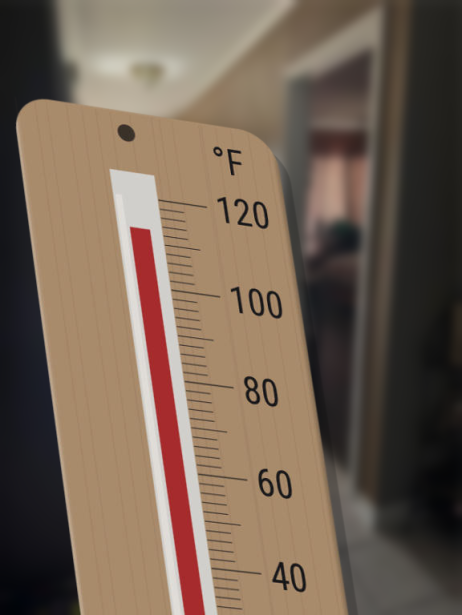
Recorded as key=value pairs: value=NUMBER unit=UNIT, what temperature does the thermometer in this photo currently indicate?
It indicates value=113 unit=°F
